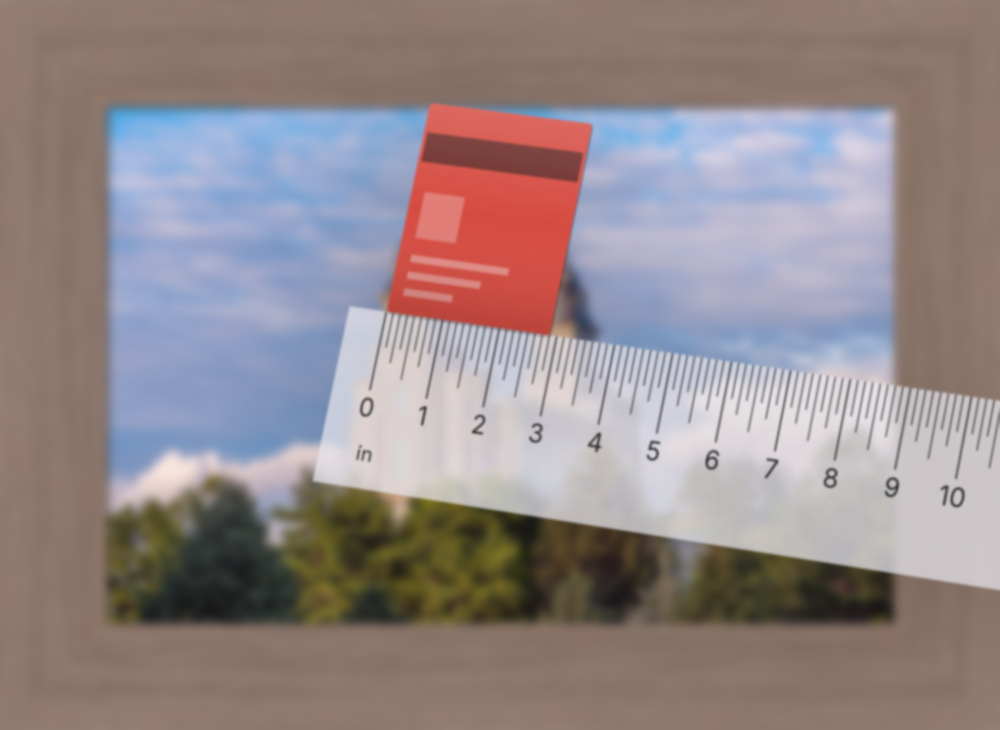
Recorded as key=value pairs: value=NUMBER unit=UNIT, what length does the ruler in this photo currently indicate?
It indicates value=2.875 unit=in
